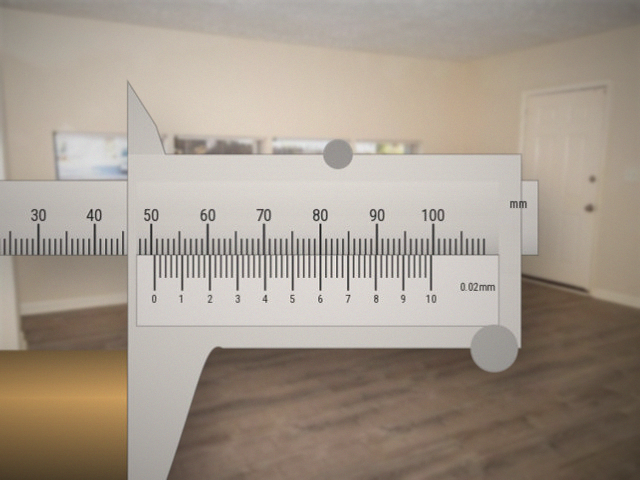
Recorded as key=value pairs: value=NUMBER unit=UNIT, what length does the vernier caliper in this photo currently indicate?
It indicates value=50.6 unit=mm
